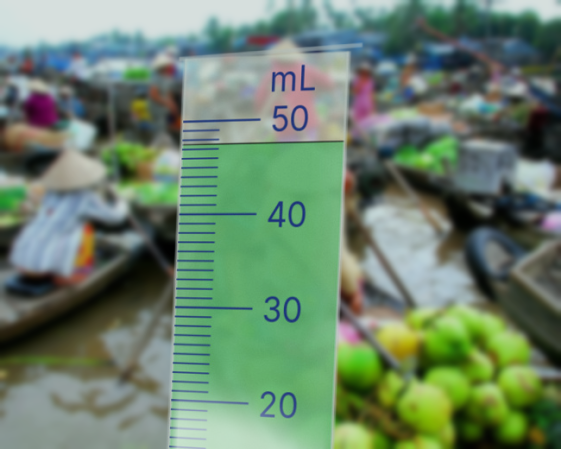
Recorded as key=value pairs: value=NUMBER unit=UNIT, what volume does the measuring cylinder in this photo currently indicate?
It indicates value=47.5 unit=mL
